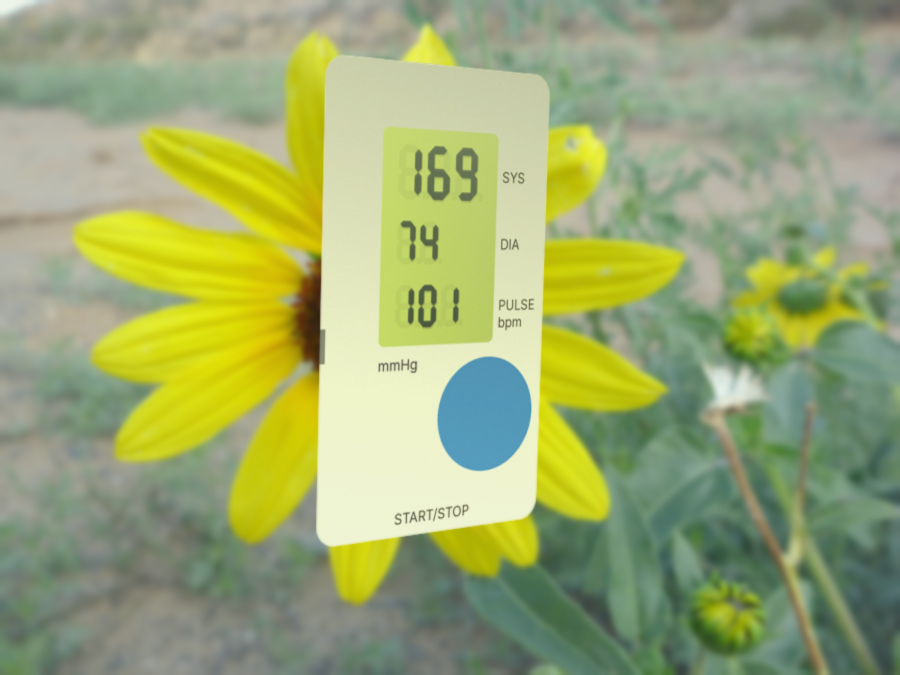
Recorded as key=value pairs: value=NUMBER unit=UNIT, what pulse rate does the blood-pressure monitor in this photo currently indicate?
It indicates value=101 unit=bpm
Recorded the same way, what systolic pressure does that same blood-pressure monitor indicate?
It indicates value=169 unit=mmHg
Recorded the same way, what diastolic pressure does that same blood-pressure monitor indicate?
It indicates value=74 unit=mmHg
